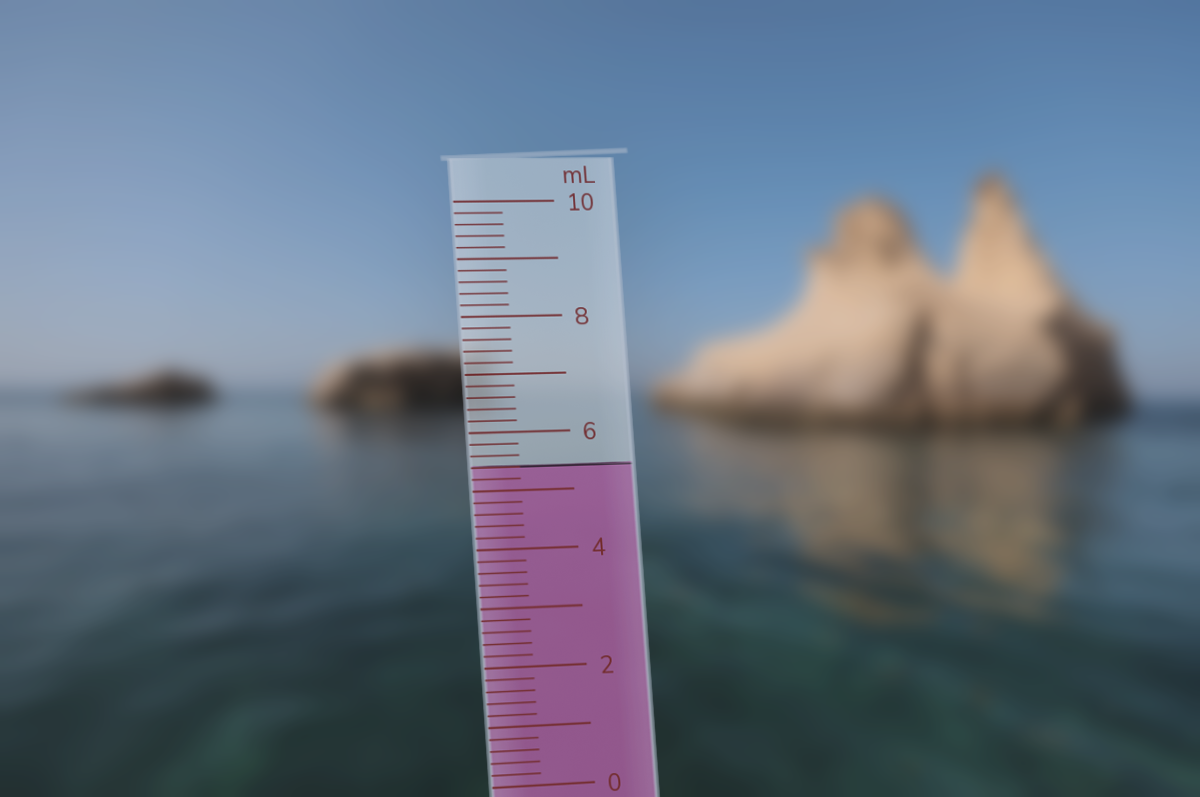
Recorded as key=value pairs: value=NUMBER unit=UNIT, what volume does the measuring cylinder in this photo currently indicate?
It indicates value=5.4 unit=mL
